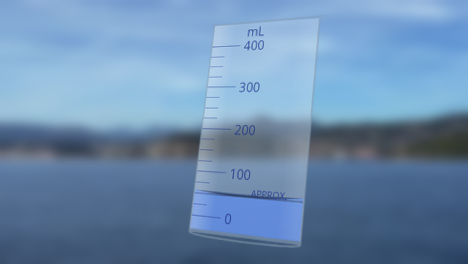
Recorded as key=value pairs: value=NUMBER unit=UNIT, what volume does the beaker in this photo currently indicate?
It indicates value=50 unit=mL
